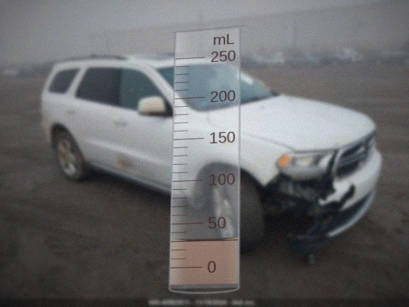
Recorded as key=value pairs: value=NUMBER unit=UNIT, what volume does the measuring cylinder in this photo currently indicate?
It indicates value=30 unit=mL
